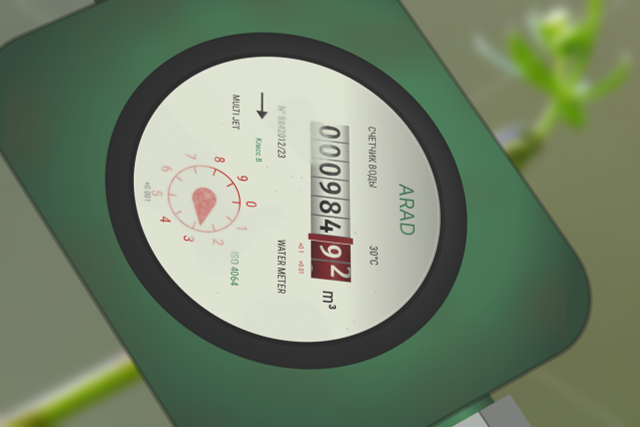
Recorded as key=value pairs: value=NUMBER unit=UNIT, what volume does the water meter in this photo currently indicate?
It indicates value=984.922 unit=m³
